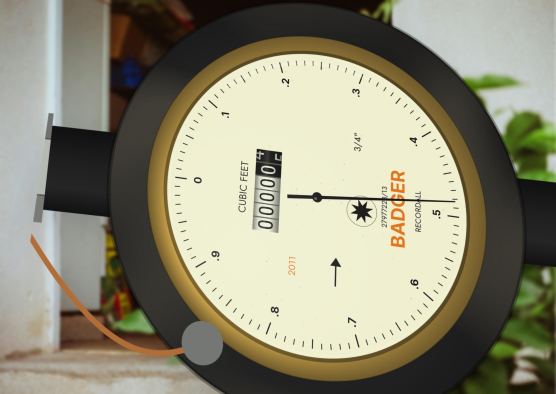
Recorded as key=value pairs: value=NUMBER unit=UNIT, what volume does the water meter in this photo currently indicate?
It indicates value=4.48 unit=ft³
